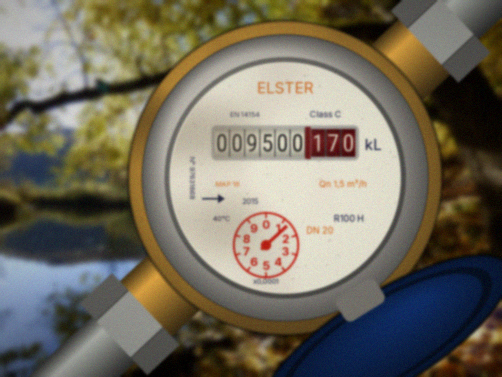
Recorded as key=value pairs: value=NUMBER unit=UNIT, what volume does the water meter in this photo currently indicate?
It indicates value=9500.1701 unit=kL
